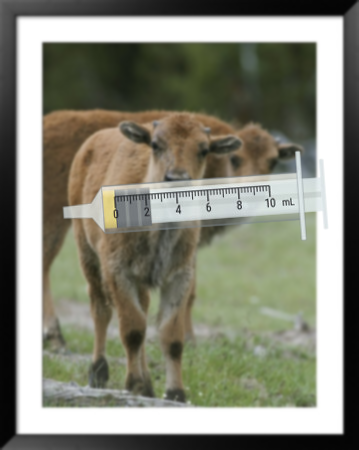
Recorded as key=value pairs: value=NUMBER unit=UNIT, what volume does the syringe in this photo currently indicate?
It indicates value=0 unit=mL
